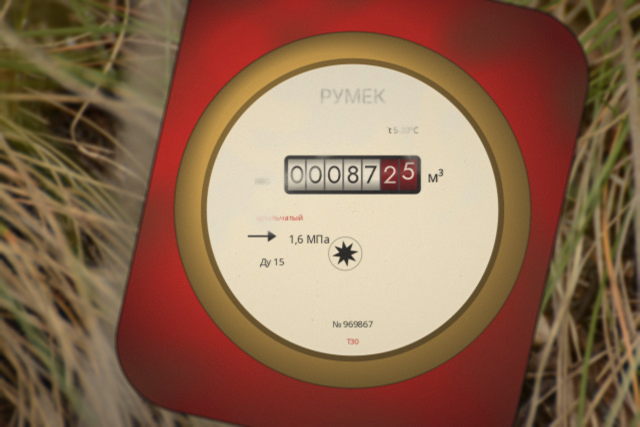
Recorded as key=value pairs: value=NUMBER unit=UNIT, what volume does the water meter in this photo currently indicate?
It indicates value=87.25 unit=m³
